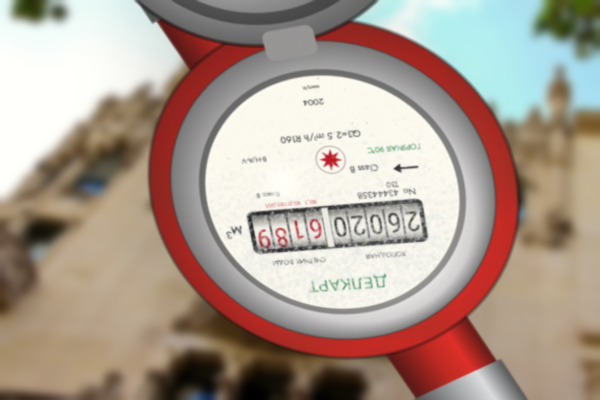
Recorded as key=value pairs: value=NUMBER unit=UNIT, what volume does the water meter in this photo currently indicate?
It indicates value=26020.6189 unit=m³
